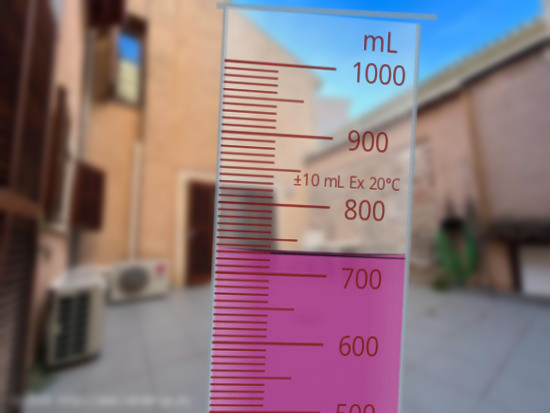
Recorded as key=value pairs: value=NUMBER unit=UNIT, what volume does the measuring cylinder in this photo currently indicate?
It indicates value=730 unit=mL
